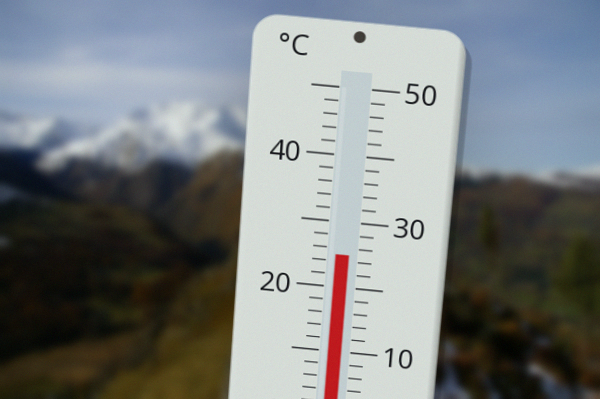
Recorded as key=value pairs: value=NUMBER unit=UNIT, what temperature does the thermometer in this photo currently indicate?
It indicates value=25 unit=°C
